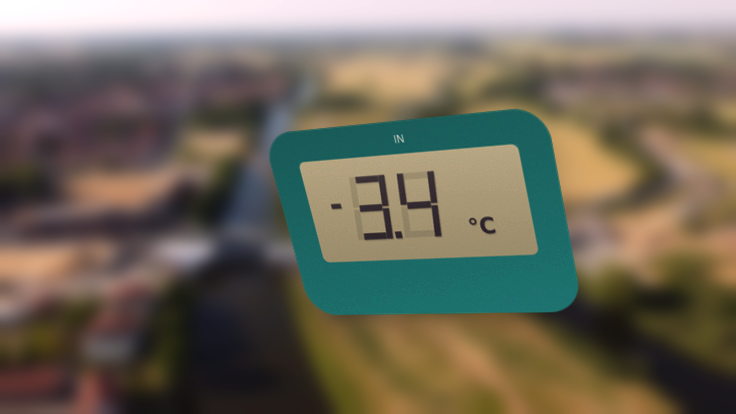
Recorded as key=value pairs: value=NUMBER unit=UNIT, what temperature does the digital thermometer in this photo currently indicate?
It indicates value=-3.4 unit=°C
